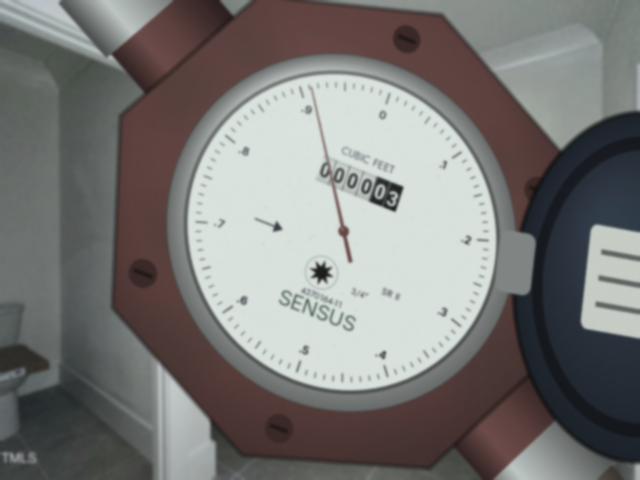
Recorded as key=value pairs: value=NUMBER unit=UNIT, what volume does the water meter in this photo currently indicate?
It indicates value=2.91 unit=ft³
